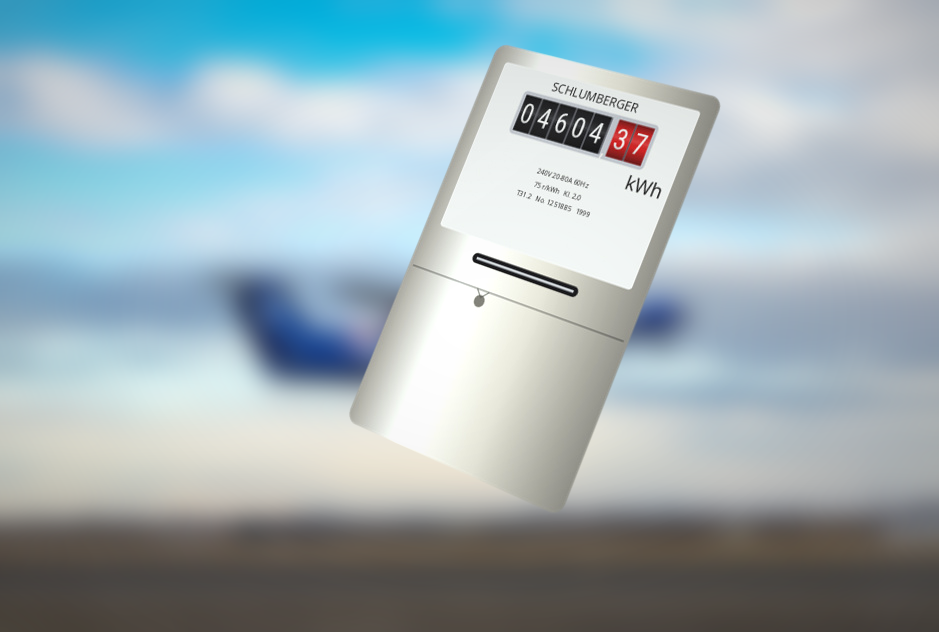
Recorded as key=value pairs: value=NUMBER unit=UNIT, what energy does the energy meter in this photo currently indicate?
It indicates value=4604.37 unit=kWh
